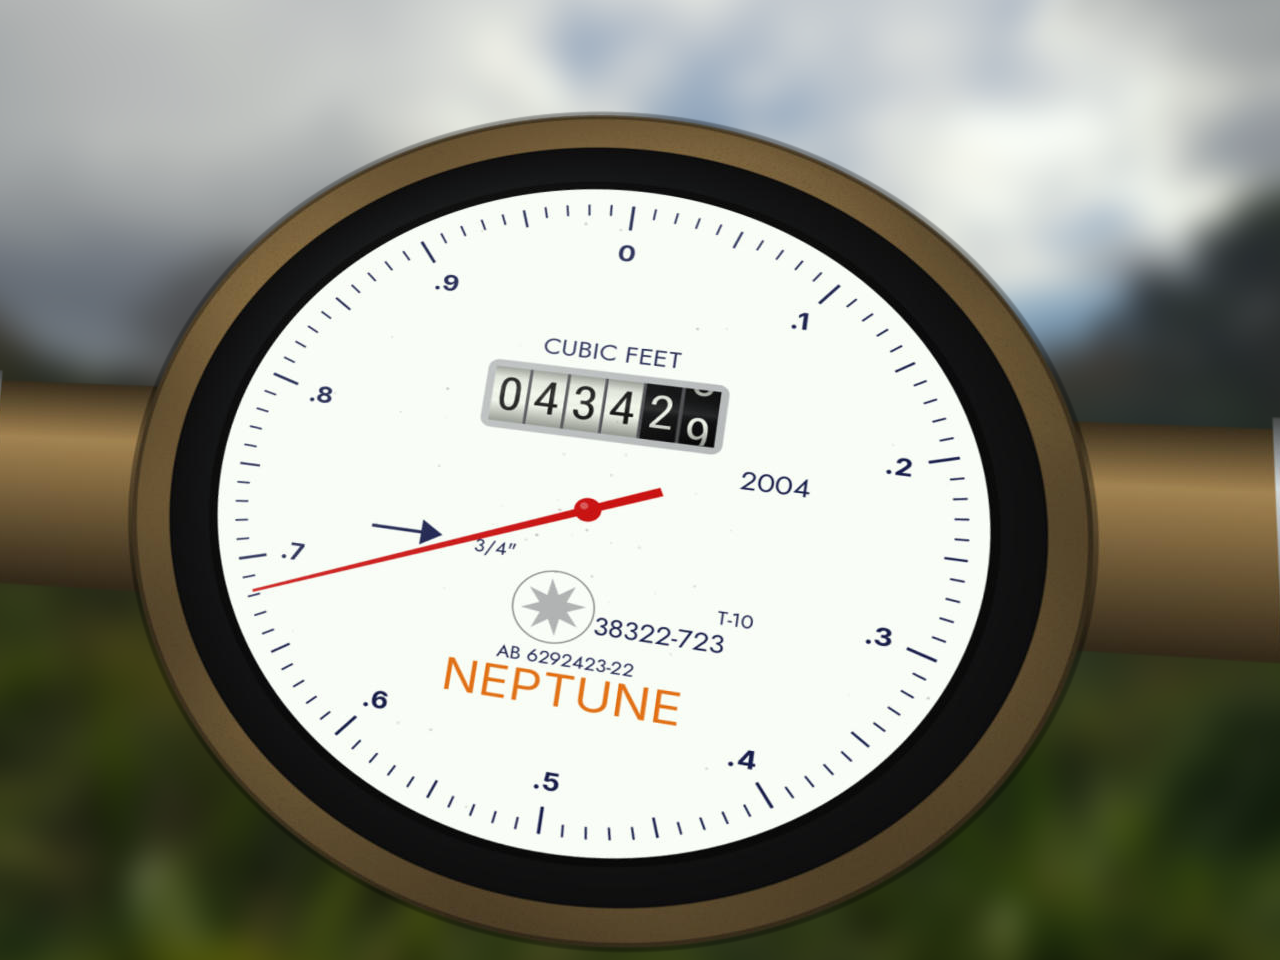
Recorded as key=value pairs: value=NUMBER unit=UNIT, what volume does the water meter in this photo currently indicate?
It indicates value=43428.68 unit=ft³
